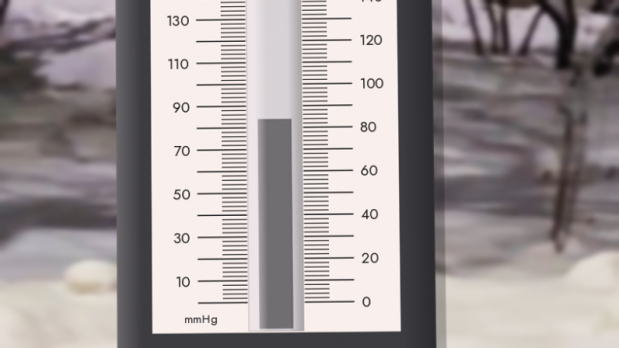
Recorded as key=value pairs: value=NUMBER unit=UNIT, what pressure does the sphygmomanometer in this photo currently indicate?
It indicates value=84 unit=mmHg
